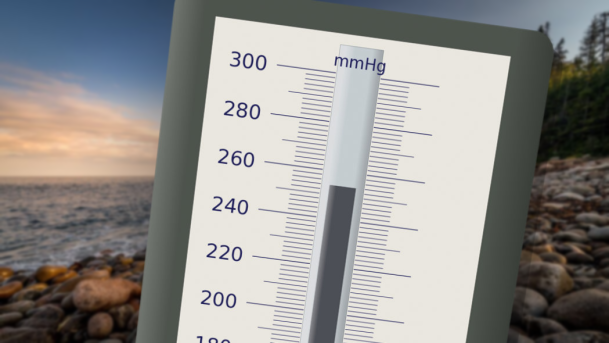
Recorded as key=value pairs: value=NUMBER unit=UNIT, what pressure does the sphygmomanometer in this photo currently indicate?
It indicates value=254 unit=mmHg
